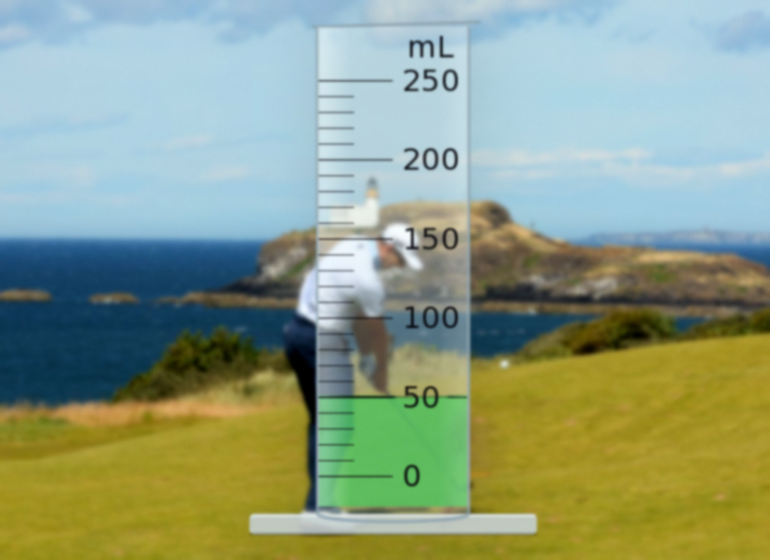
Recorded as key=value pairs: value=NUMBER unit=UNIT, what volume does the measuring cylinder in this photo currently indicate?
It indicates value=50 unit=mL
